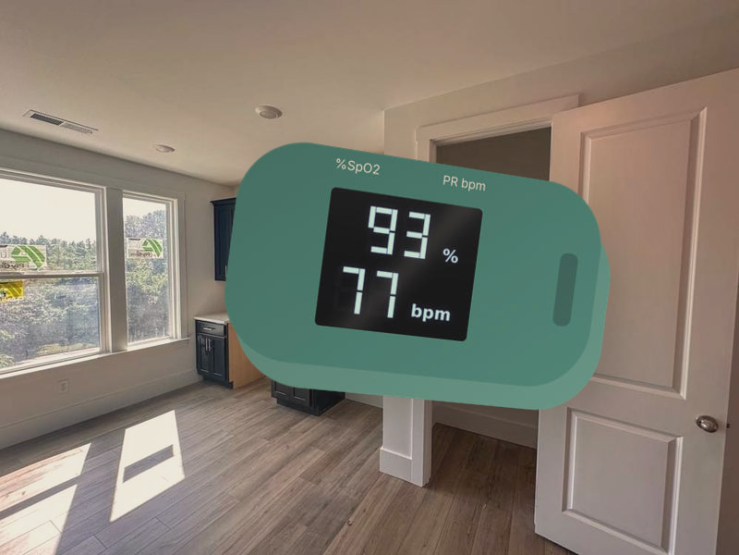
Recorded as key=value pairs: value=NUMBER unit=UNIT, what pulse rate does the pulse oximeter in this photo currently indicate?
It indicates value=77 unit=bpm
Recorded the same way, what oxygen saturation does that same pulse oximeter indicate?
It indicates value=93 unit=%
